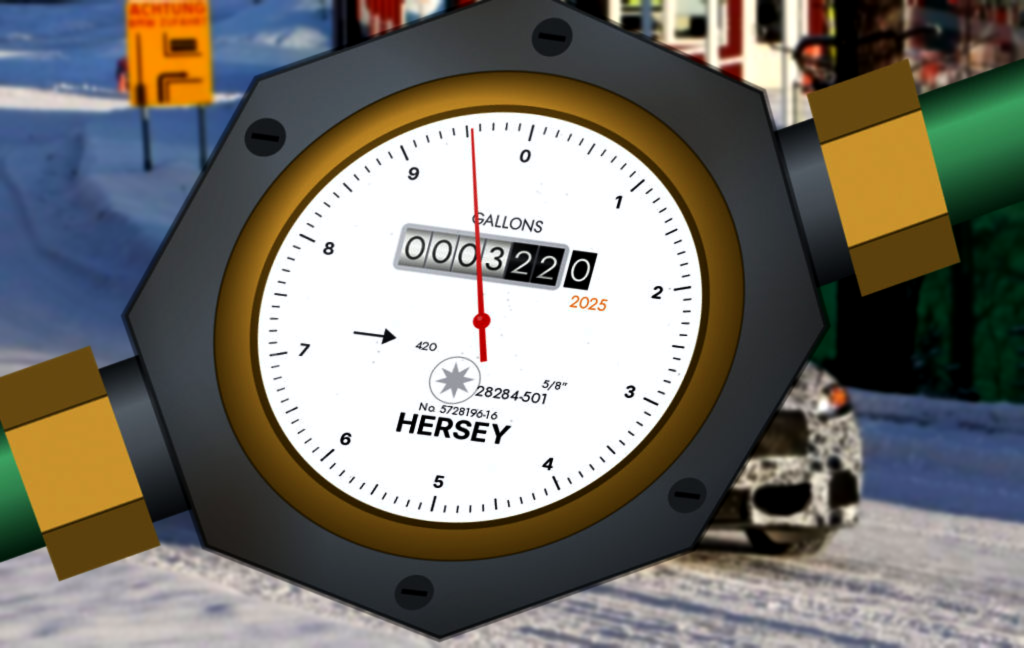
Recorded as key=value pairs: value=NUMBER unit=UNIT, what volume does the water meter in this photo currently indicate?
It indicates value=3219.5 unit=gal
